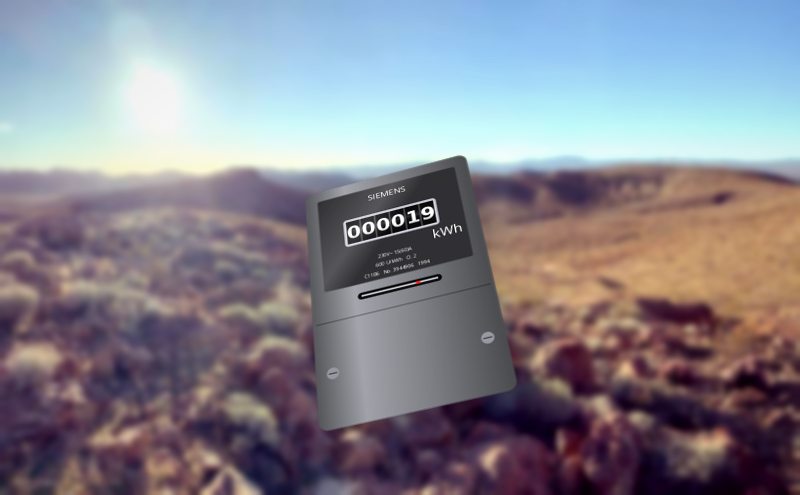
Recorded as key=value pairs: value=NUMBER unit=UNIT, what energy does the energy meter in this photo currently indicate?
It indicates value=19 unit=kWh
